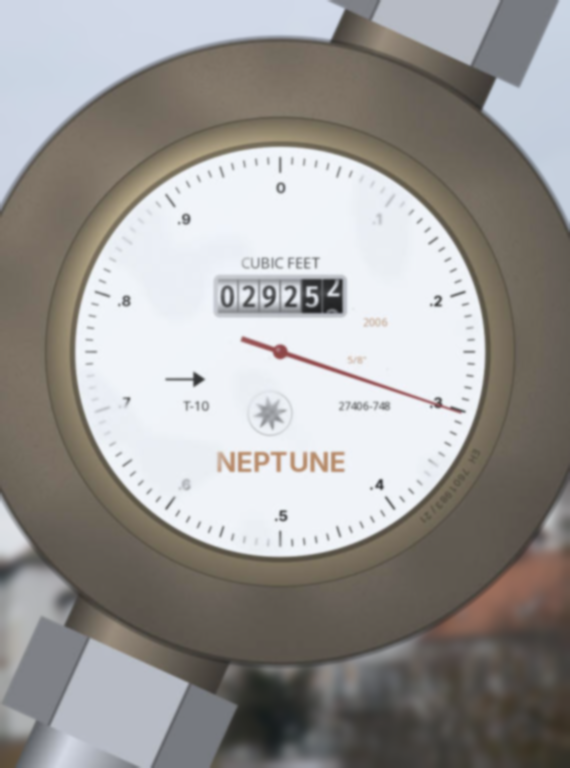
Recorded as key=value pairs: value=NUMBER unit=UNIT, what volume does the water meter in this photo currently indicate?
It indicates value=29252.30 unit=ft³
